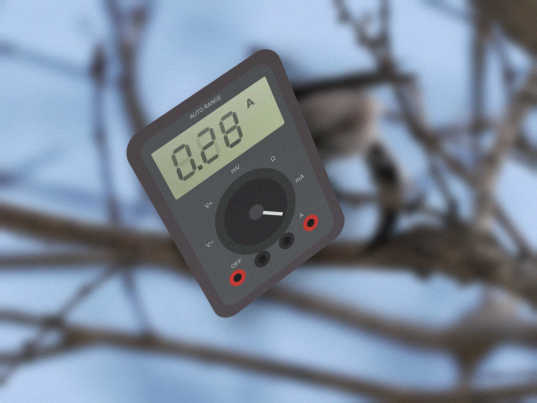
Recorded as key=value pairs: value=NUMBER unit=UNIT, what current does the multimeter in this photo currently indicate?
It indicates value=0.28 unit=A
